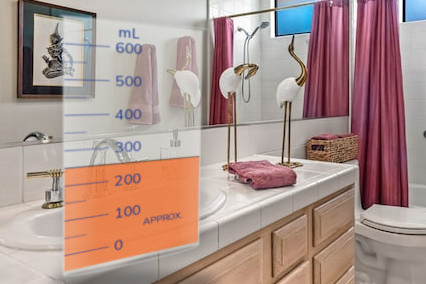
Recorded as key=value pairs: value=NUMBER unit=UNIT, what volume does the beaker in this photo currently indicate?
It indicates value=250 unit=mL
